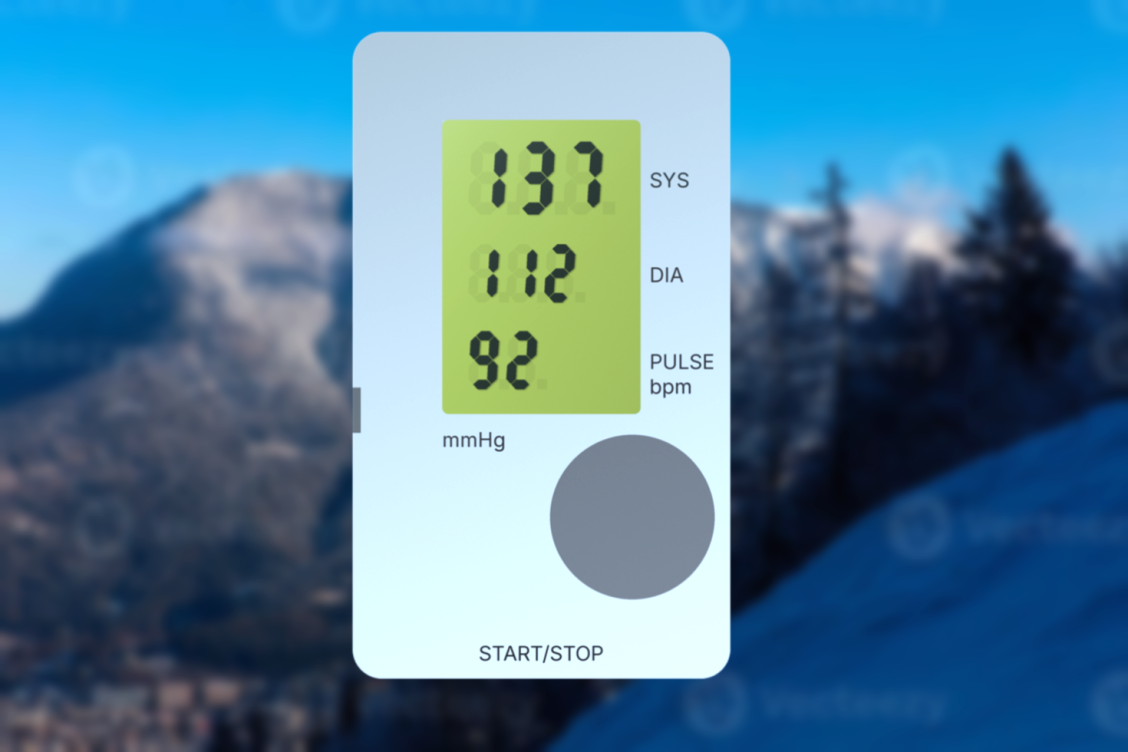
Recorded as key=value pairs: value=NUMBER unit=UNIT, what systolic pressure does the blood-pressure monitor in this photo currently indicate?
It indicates value=137 unit=mmHg
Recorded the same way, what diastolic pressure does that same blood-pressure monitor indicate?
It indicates value=112 unit=mmHg
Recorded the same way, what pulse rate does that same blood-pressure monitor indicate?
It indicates value=92 unit=bpm
